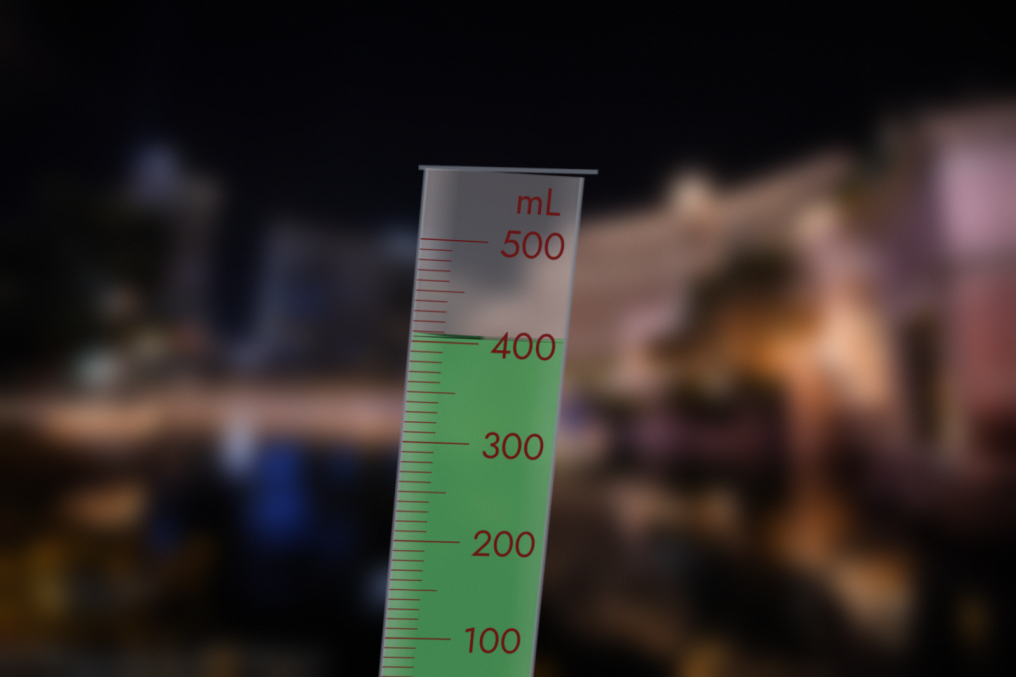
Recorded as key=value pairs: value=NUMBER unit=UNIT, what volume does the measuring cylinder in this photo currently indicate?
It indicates value=405 unit=mL
